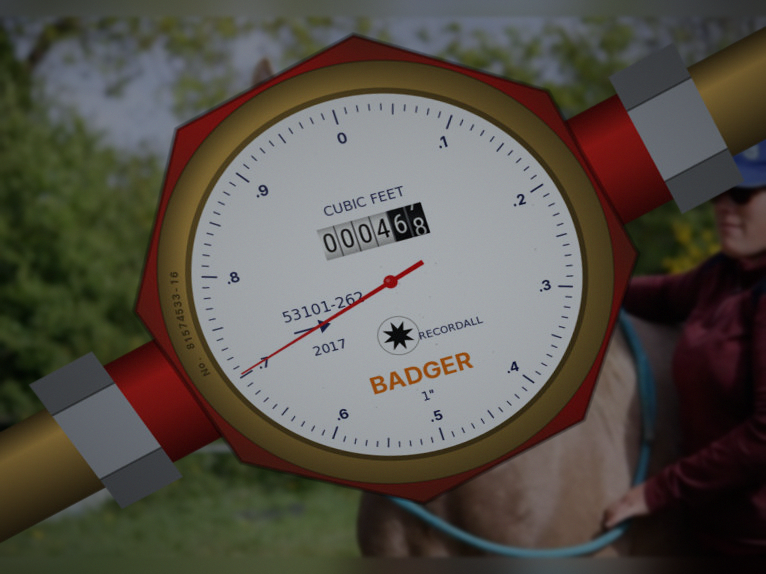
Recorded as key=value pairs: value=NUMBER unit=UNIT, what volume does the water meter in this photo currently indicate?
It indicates value=467.70 unit=ft³
